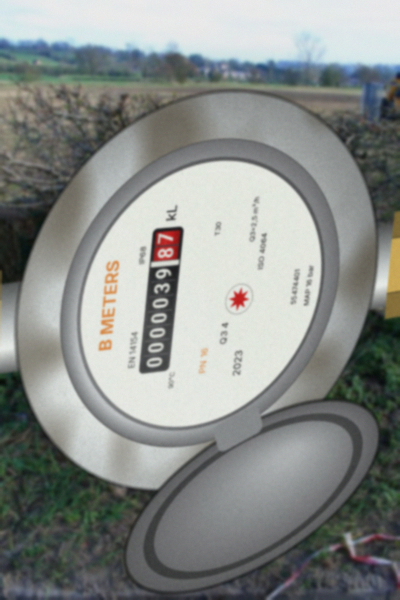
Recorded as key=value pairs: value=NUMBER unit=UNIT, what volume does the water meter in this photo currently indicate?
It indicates value=39.87 unit=kL
